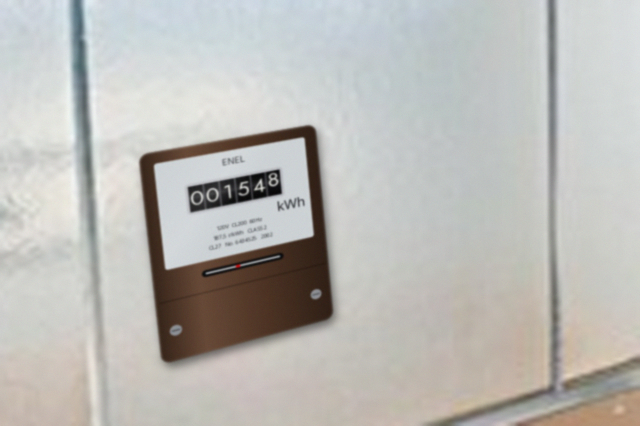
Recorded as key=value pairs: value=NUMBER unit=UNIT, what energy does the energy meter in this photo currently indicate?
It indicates value=1548 unit=kWh
